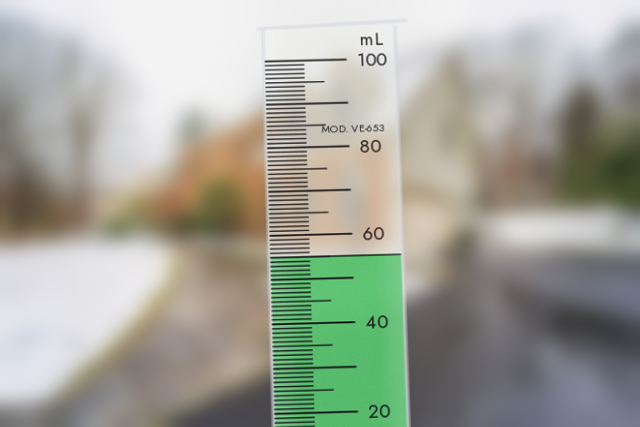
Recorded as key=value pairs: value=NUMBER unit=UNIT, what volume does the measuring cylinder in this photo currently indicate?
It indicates value=55 unit=mL
